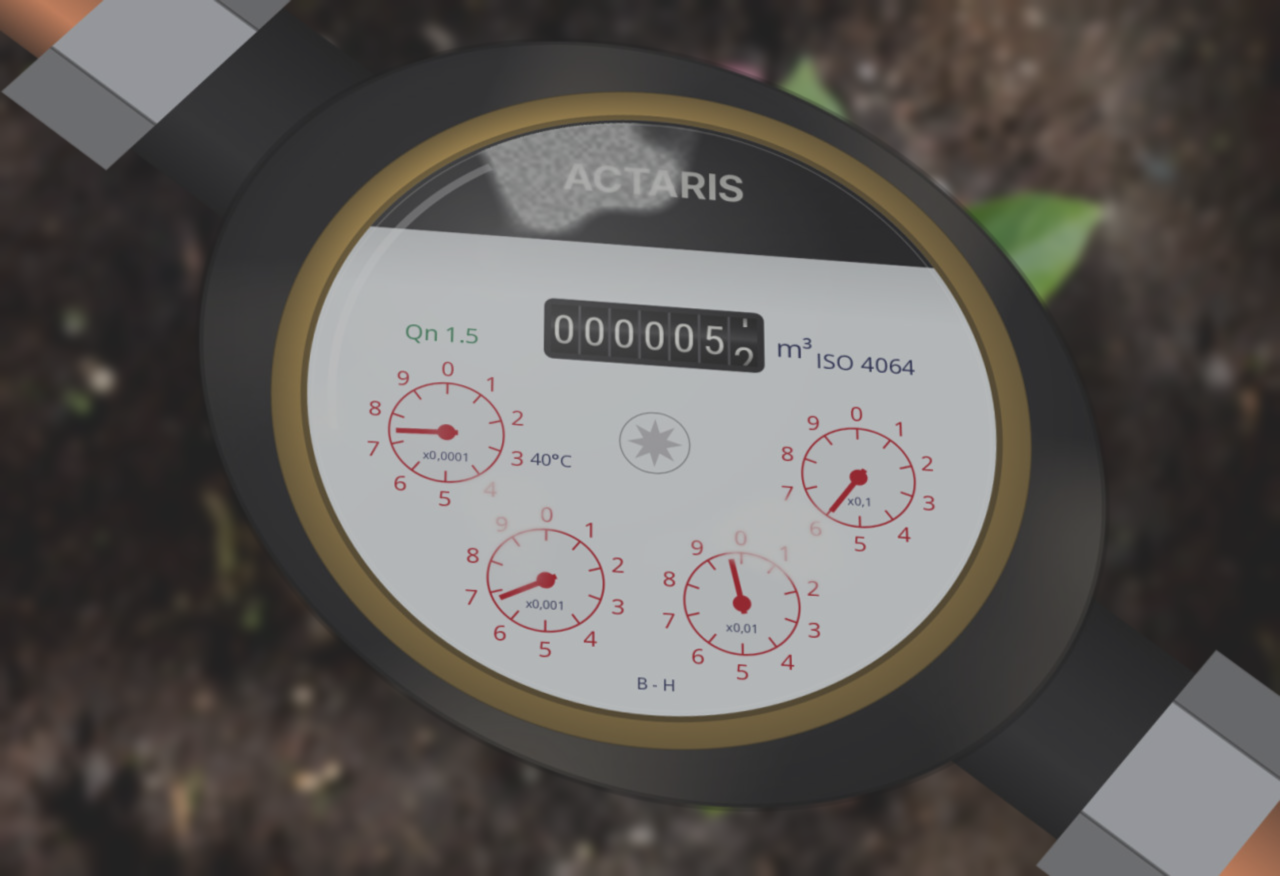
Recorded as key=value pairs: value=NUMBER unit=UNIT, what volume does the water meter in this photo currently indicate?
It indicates value=51.5967 unit=m³
